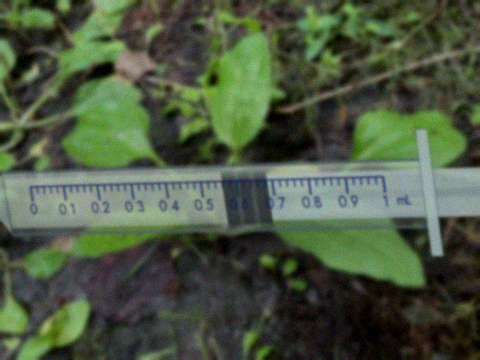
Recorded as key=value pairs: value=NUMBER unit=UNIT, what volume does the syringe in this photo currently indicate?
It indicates value=0.56 unit=mL
